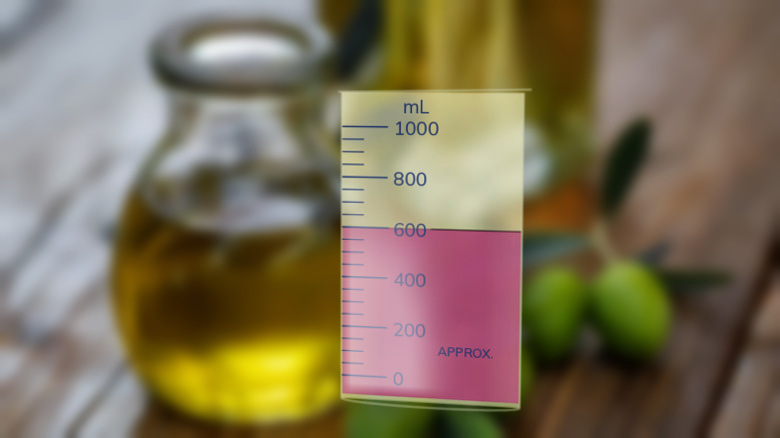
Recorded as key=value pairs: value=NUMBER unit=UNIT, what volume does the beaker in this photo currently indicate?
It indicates value=600 unit=mL
